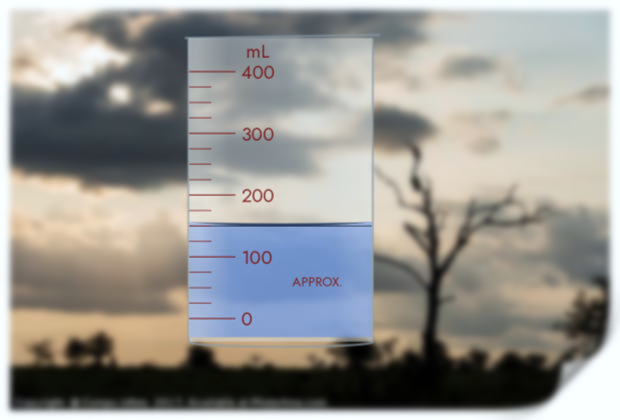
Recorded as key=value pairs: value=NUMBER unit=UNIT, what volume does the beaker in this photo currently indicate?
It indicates value=150 unit=mL
